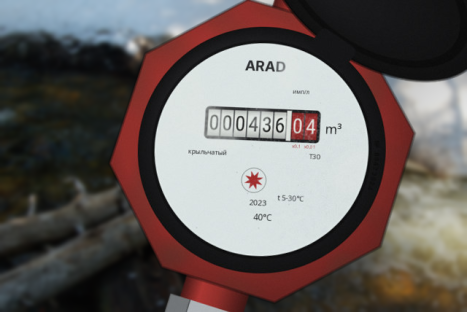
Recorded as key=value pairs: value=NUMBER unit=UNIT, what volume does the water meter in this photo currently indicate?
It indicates value=436.04 unit=m³
